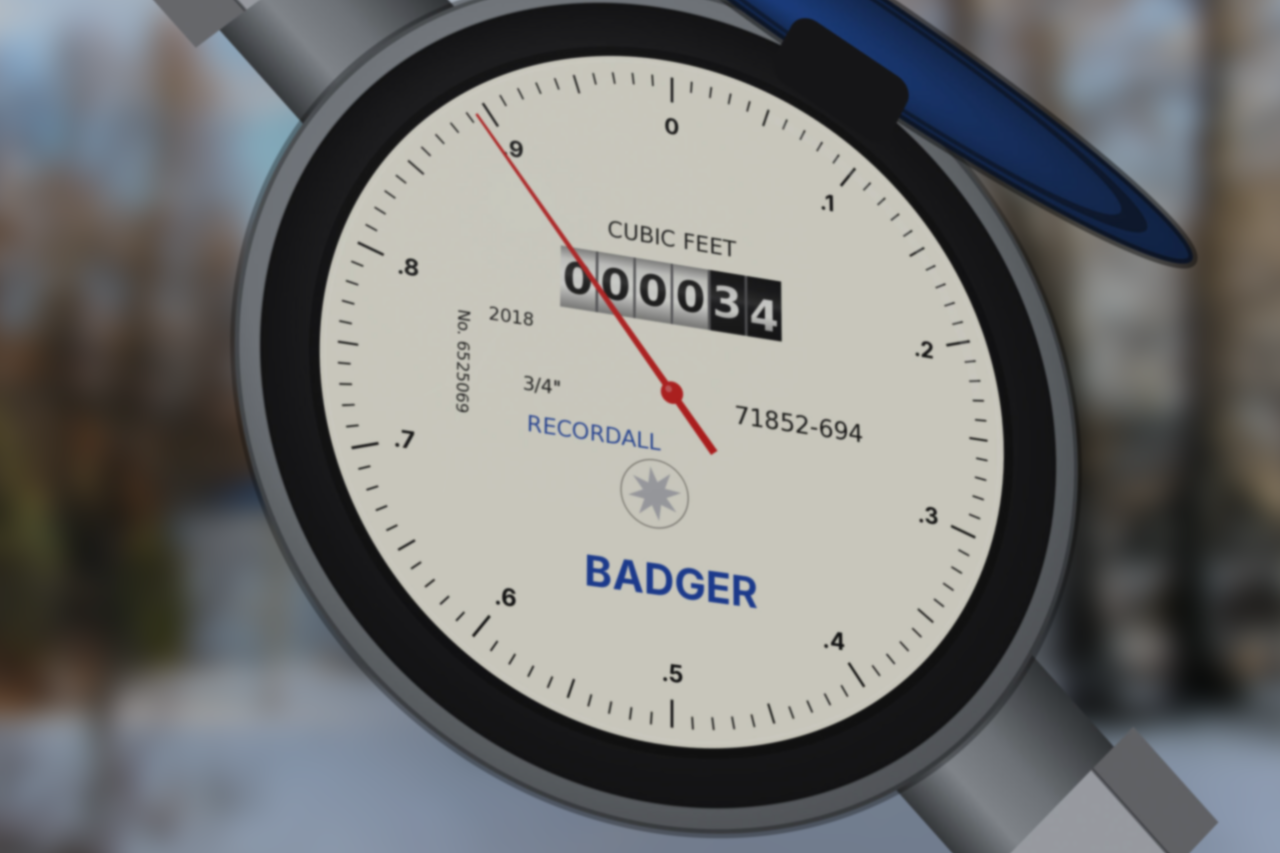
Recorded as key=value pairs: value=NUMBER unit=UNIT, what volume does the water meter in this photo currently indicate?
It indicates value=33.89 unit=ft³
